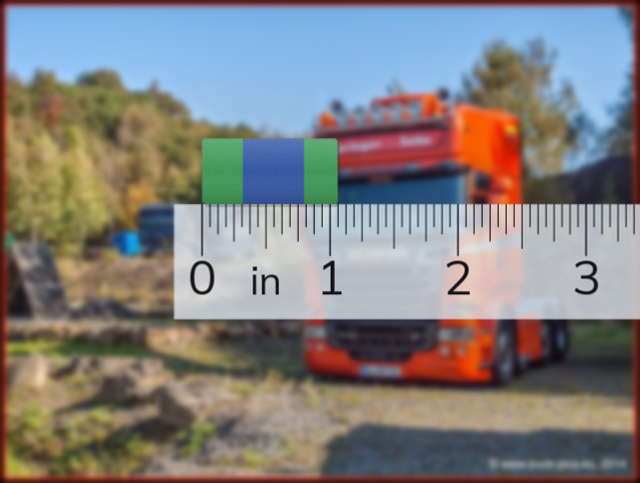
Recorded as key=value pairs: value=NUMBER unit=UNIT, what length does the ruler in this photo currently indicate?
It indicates value=1.0625 unit=in
